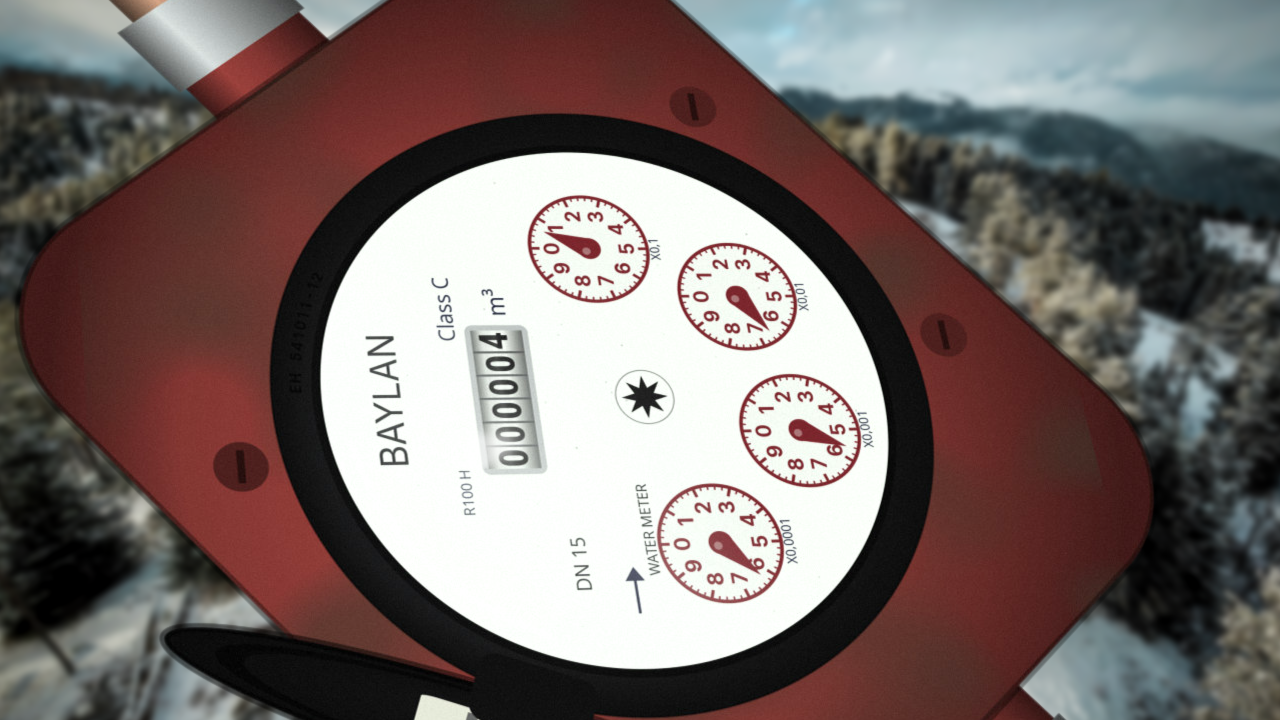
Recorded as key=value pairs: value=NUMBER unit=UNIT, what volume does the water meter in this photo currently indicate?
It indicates value=4.0656 unit=m³
